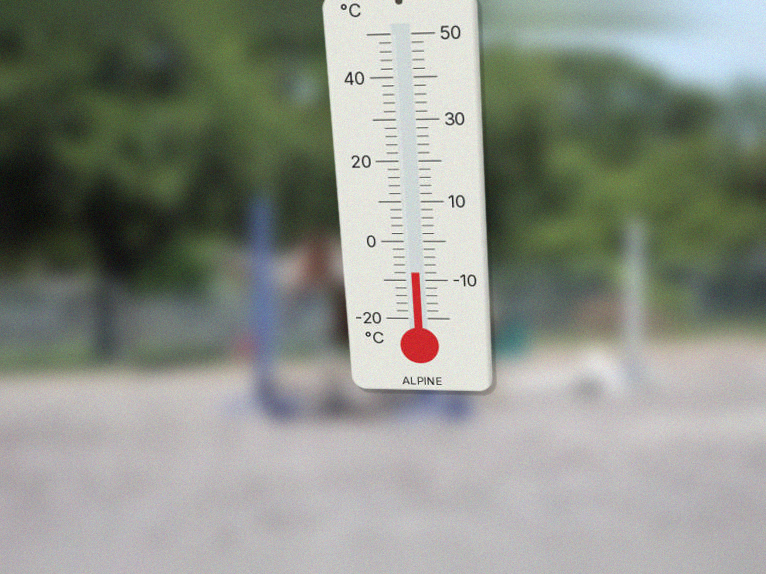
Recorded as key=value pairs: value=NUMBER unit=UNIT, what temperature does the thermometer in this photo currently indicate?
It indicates value=-8 unit=°C
